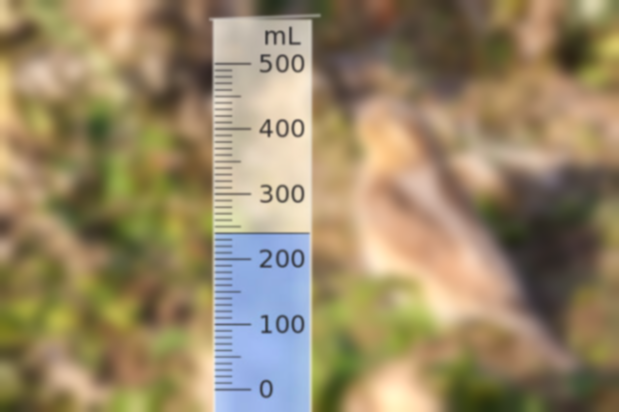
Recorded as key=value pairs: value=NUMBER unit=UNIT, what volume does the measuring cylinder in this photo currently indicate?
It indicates value=240 unit=mL
